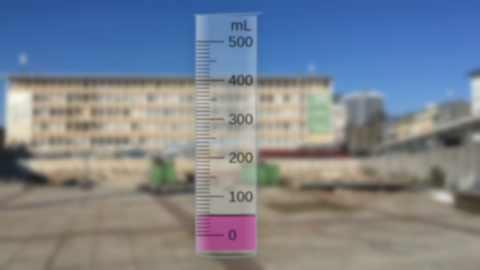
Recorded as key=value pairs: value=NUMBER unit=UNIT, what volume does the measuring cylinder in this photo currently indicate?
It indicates value=50 unit=mL
